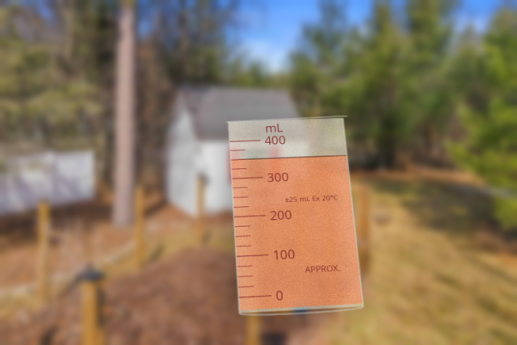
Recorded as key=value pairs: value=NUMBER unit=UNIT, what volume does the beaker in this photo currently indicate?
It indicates value=350 unit=mL
